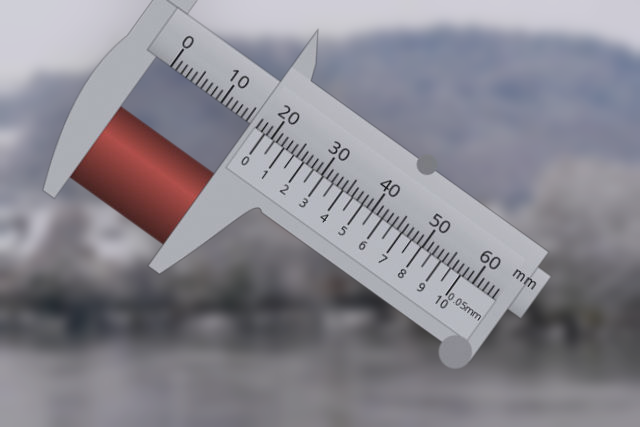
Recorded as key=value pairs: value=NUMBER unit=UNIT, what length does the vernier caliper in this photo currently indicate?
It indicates value=18.6 unit=mm
